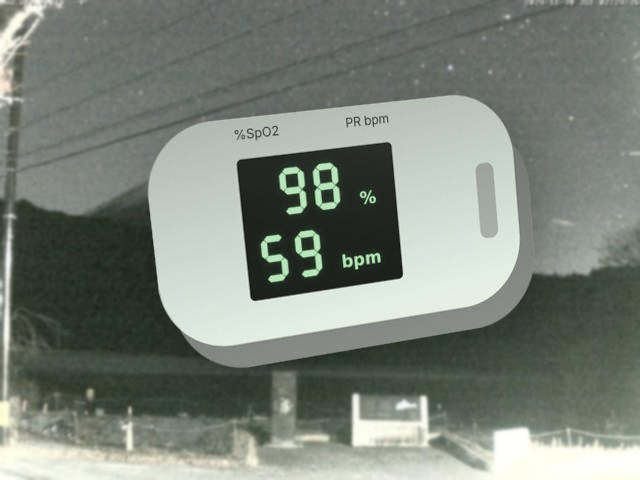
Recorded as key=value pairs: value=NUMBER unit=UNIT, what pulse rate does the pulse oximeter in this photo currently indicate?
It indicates value=59 unit=bpm
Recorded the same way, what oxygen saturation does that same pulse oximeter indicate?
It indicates value=98 unit=%
